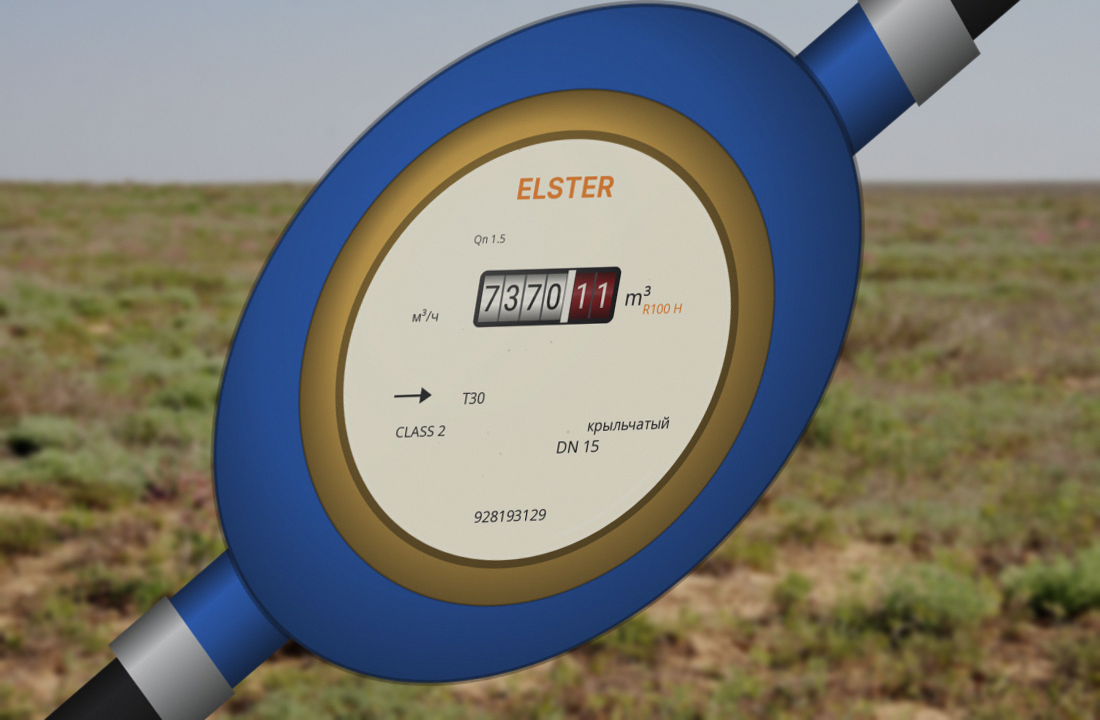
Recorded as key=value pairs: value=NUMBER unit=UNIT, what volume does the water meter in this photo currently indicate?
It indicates value=7370.11 unit=m³
